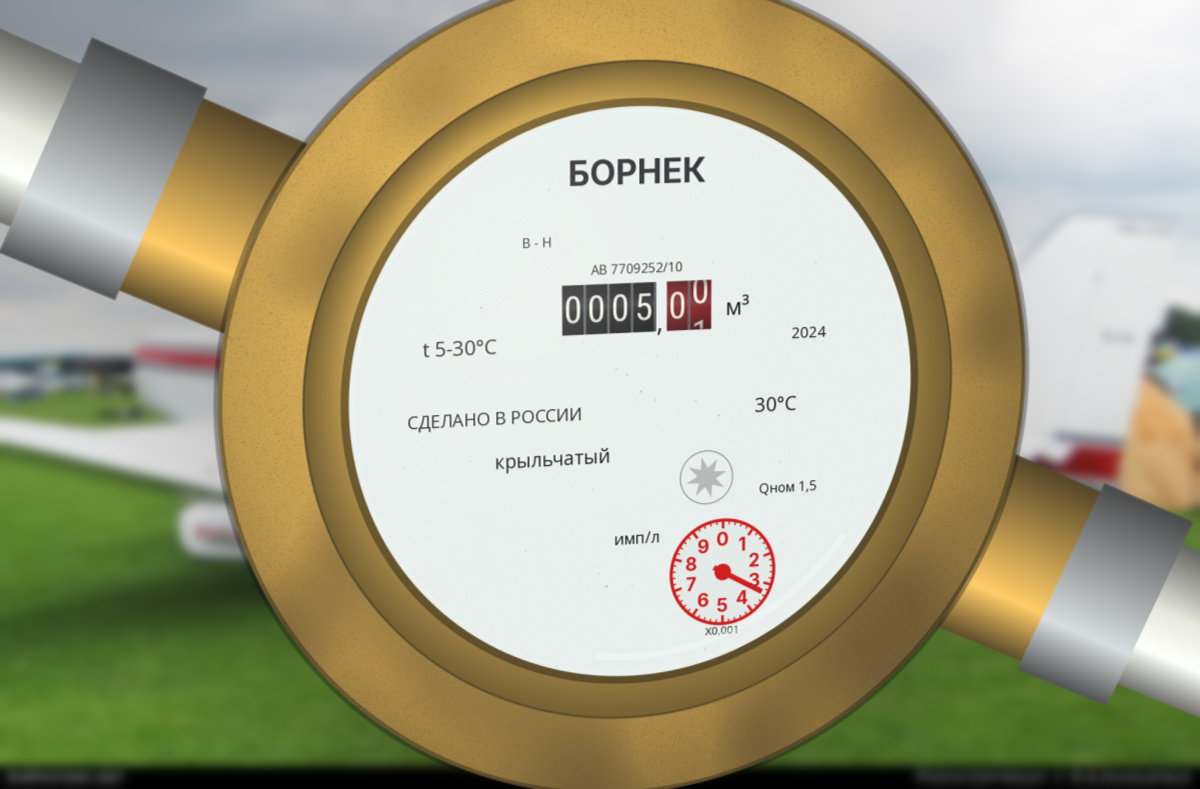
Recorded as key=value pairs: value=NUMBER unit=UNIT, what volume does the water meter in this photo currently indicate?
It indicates value=5.003 unit=m³
